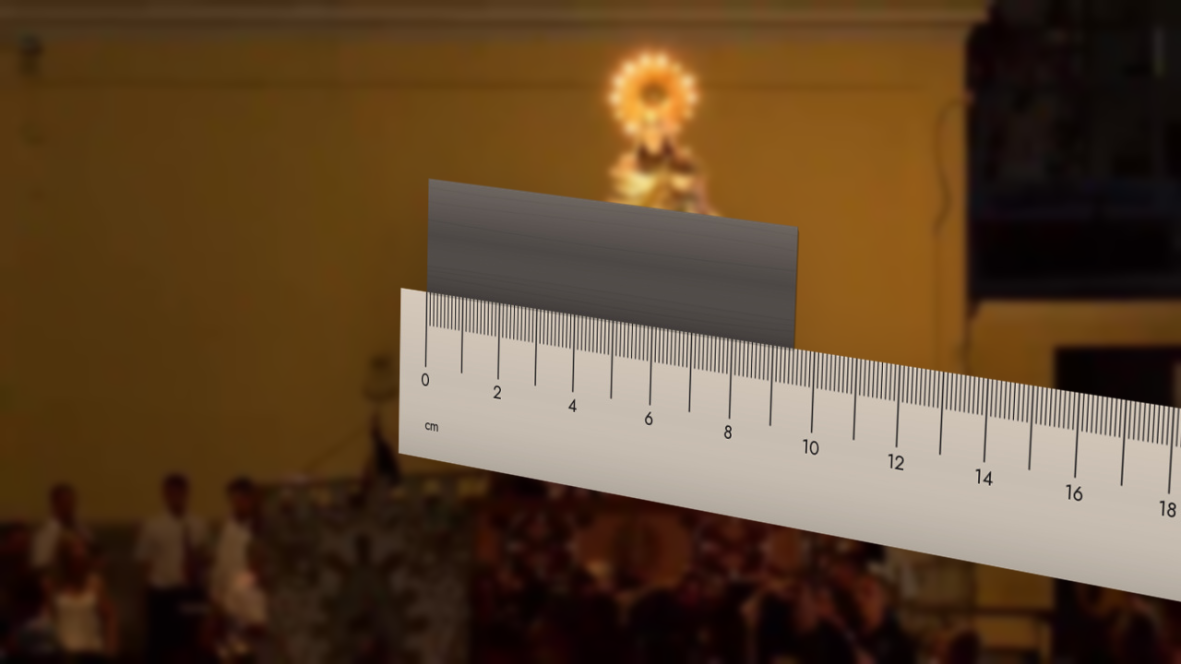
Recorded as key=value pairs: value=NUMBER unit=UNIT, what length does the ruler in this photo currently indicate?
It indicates value=9.5 unit=cm
